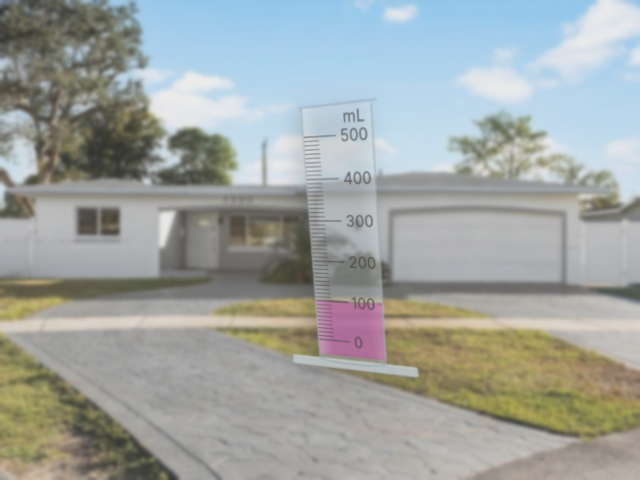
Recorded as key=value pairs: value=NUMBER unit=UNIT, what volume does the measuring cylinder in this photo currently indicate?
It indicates value=100 unit=mL
